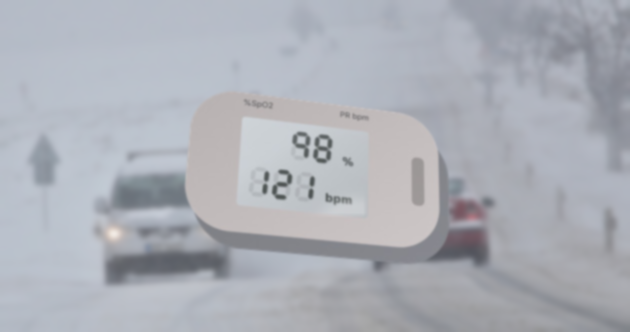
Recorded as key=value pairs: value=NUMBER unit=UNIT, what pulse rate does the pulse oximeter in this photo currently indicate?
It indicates value=121 unit=bpm
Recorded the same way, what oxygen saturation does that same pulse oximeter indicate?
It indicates value=98 unit=%
